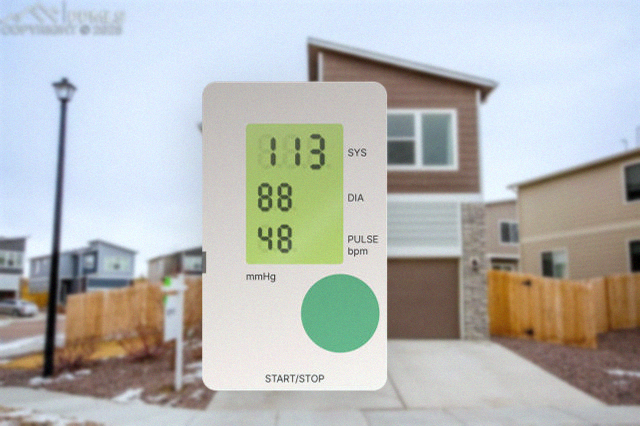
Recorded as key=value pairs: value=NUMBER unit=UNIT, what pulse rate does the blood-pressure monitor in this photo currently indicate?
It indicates value=48 unit=bpm
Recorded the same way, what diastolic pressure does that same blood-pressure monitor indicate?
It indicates value=88 unit=mmHg
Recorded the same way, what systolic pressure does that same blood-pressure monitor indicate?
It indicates value=113 unit=mmHg
